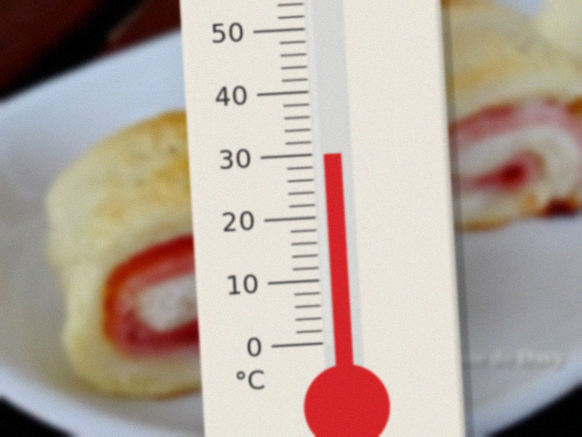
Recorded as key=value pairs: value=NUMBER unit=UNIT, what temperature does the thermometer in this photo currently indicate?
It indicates value=30 unit=°C
